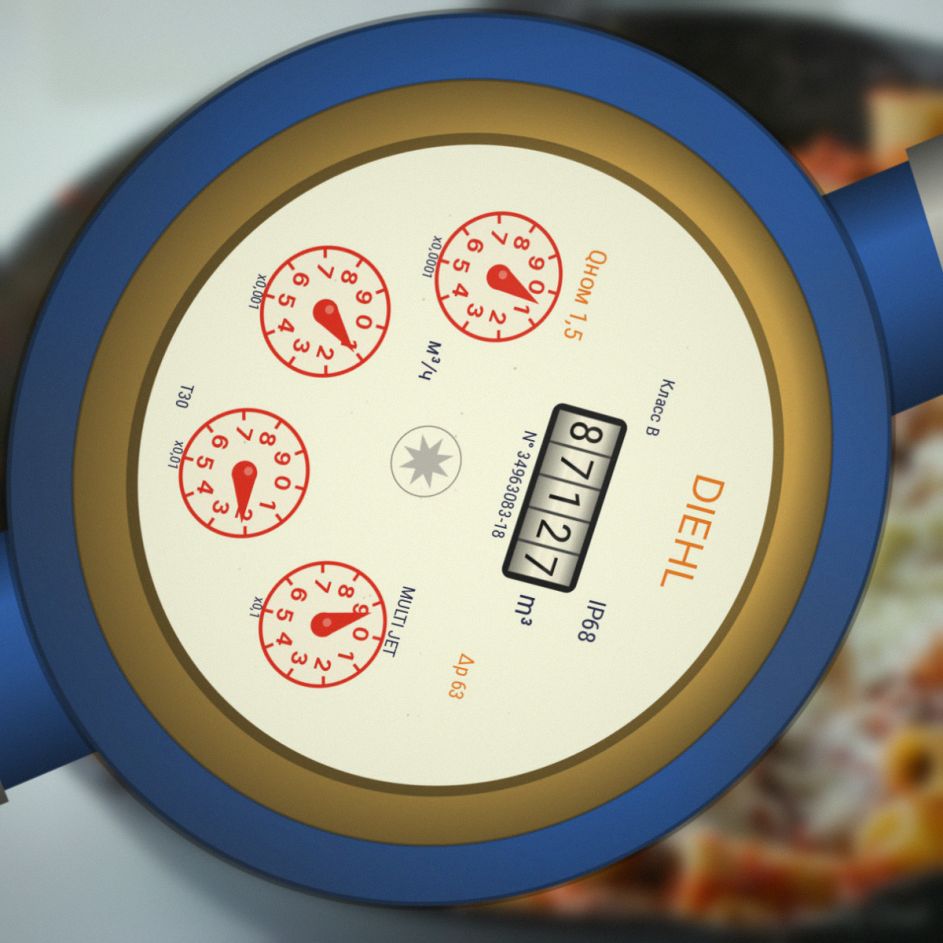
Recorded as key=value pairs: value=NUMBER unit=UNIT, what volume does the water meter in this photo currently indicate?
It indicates value=87126.9210 unit=m³
